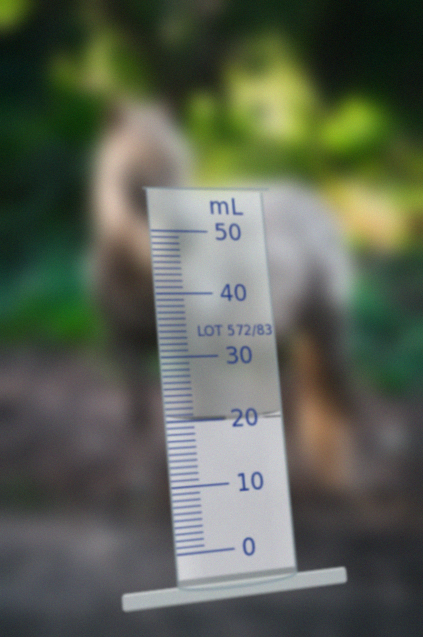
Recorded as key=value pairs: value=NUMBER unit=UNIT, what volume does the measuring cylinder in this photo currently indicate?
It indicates value=20 unit=mL
